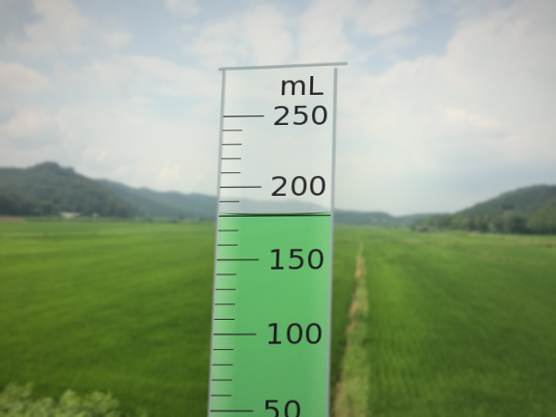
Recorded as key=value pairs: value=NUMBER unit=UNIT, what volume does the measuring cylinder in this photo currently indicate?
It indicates value=180 unit=mL
